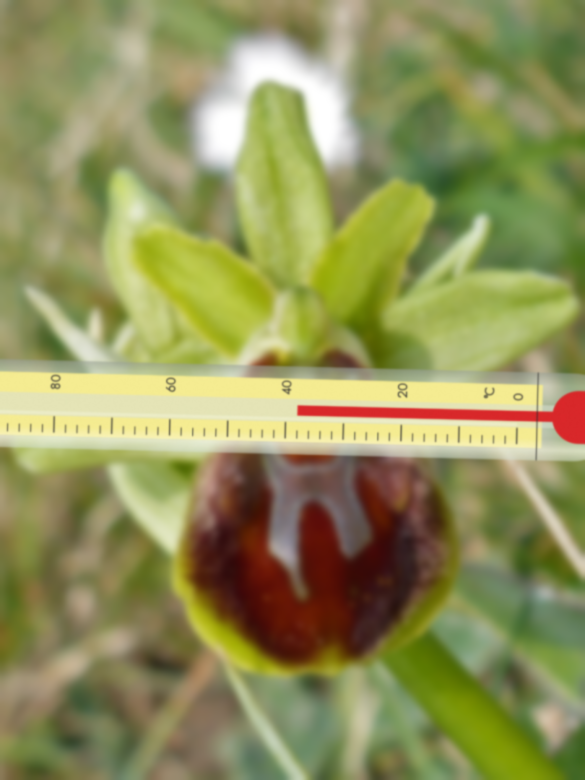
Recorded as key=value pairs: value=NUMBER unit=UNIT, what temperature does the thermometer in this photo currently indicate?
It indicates value=38 unit=°C
